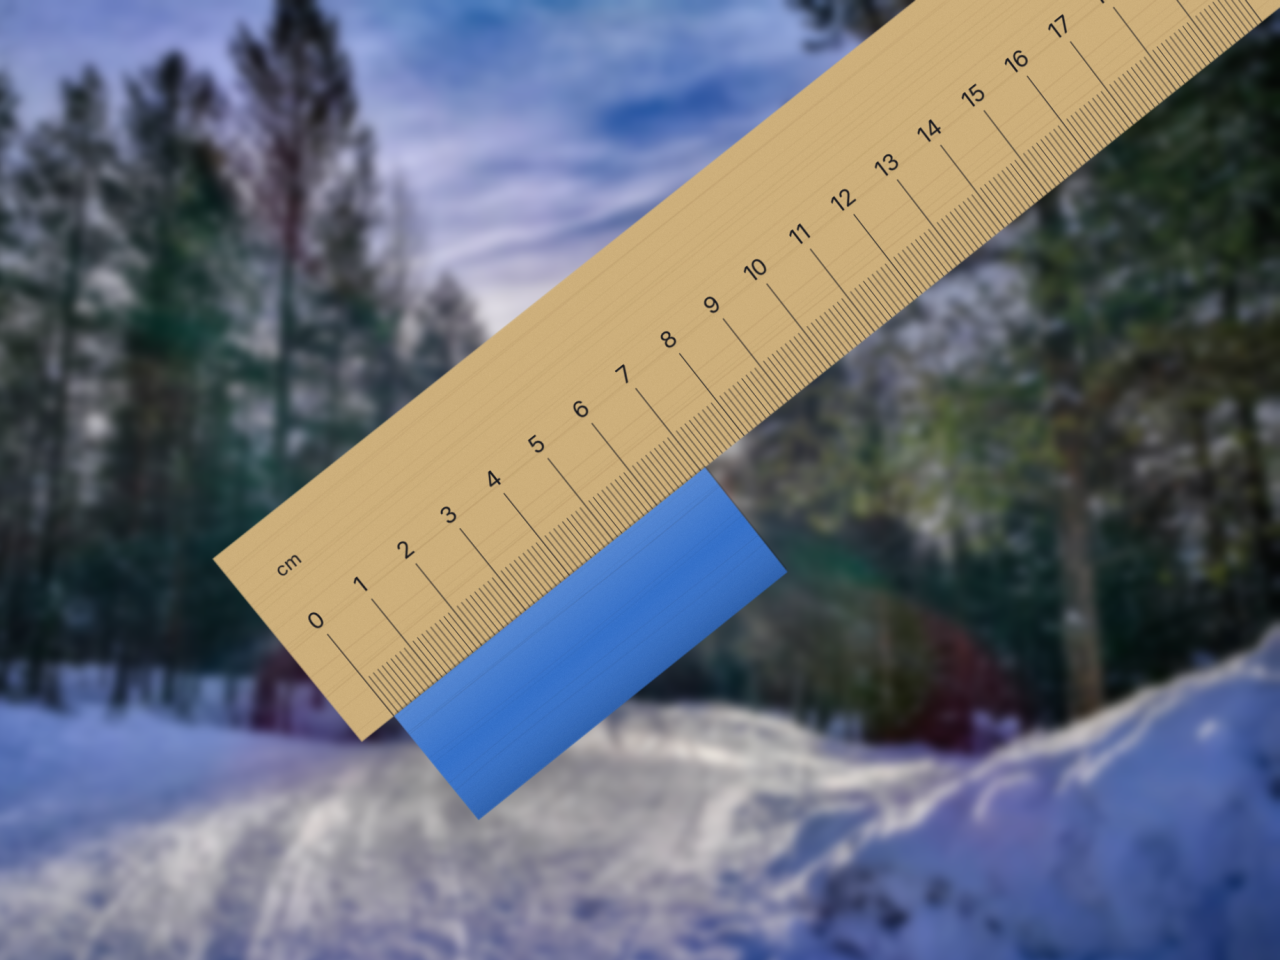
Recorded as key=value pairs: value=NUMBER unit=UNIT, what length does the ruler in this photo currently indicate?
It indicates value=7.1 unit=cm
